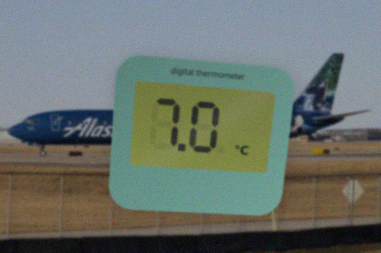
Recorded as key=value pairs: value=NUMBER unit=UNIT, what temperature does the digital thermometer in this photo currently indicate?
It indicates value=7.0 unit=°C
